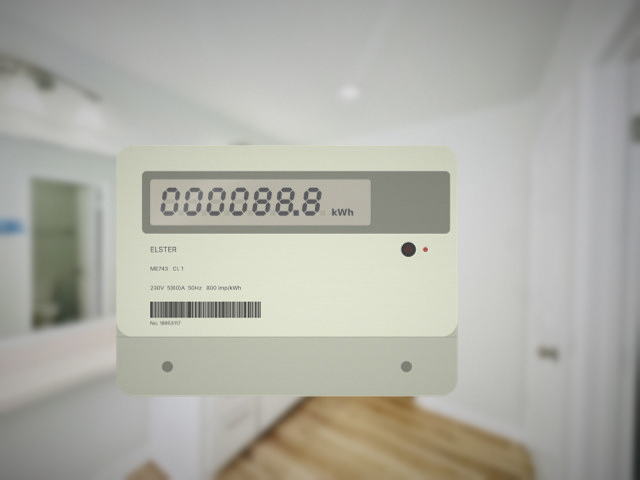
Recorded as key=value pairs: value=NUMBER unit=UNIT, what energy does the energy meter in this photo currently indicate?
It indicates value=88.8 unit=kWh
